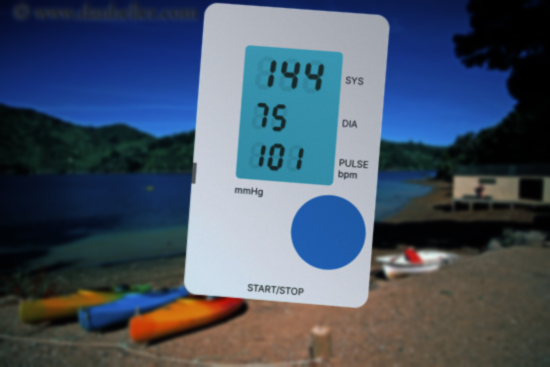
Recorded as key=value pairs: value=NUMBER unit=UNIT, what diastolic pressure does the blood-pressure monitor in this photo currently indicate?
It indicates value=75 unit=mmHg
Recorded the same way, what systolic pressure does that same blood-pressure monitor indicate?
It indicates value=144 unit=mmHg
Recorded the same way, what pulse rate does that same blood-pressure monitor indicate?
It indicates value=101 unit=bpm
